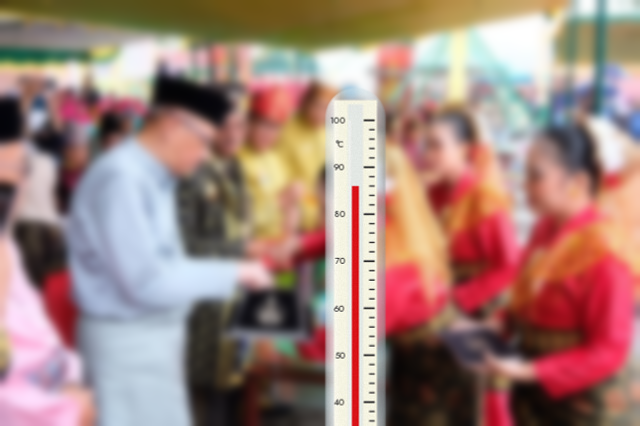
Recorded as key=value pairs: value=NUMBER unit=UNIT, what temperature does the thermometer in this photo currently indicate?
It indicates value=86 unit=°C
